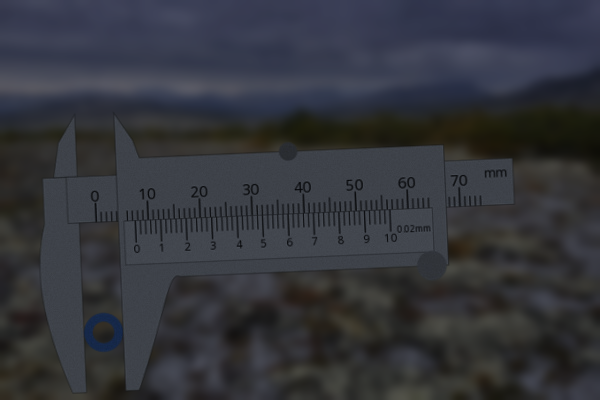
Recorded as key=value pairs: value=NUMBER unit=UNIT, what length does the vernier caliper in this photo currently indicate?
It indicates value=7.5 unit=mm
